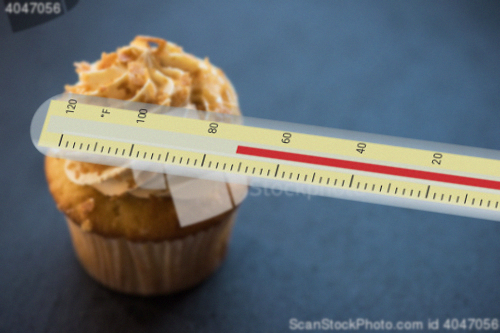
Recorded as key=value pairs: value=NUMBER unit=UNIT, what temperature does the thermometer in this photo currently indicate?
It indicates value=72 unit=°F
